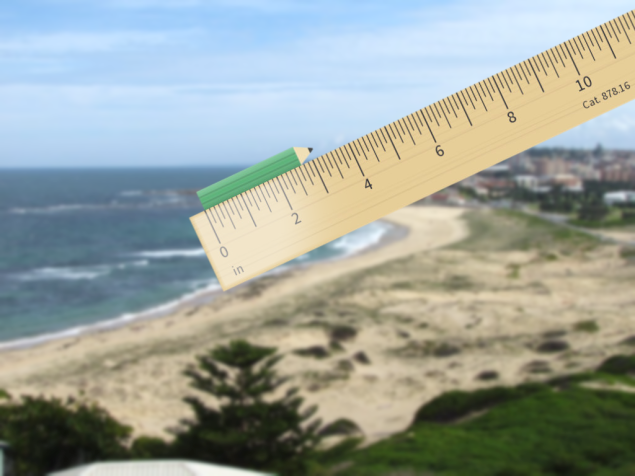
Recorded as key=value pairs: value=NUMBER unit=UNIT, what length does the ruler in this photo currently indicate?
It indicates value=3.125 unit=in
